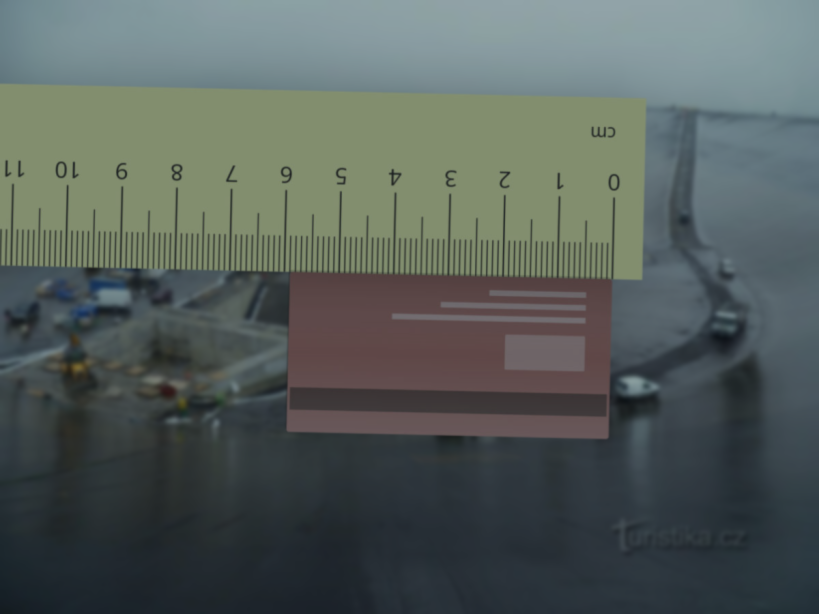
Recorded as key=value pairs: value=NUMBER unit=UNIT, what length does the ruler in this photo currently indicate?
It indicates value=5.9 unit=cm
